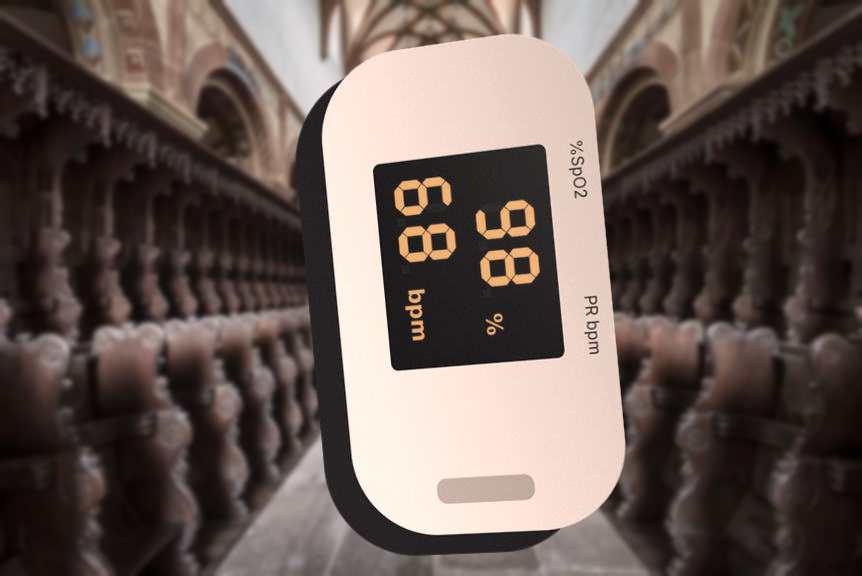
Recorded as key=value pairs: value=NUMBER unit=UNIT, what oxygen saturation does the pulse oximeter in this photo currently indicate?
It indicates value=98 unit=%
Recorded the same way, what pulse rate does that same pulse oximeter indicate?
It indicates value=68 unit=bpm
